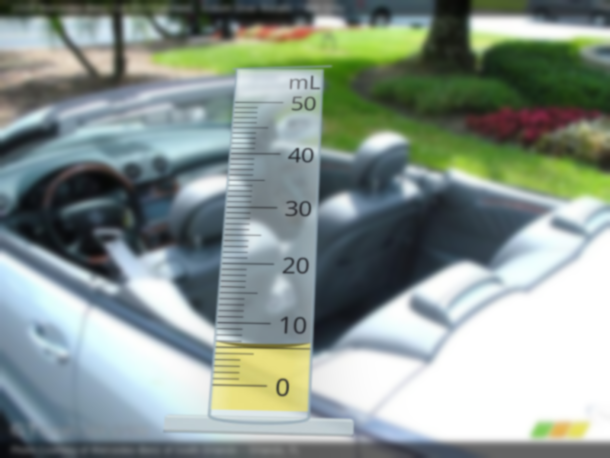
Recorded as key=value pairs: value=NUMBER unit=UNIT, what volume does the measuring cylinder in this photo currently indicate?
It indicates value=6 unit=mL
